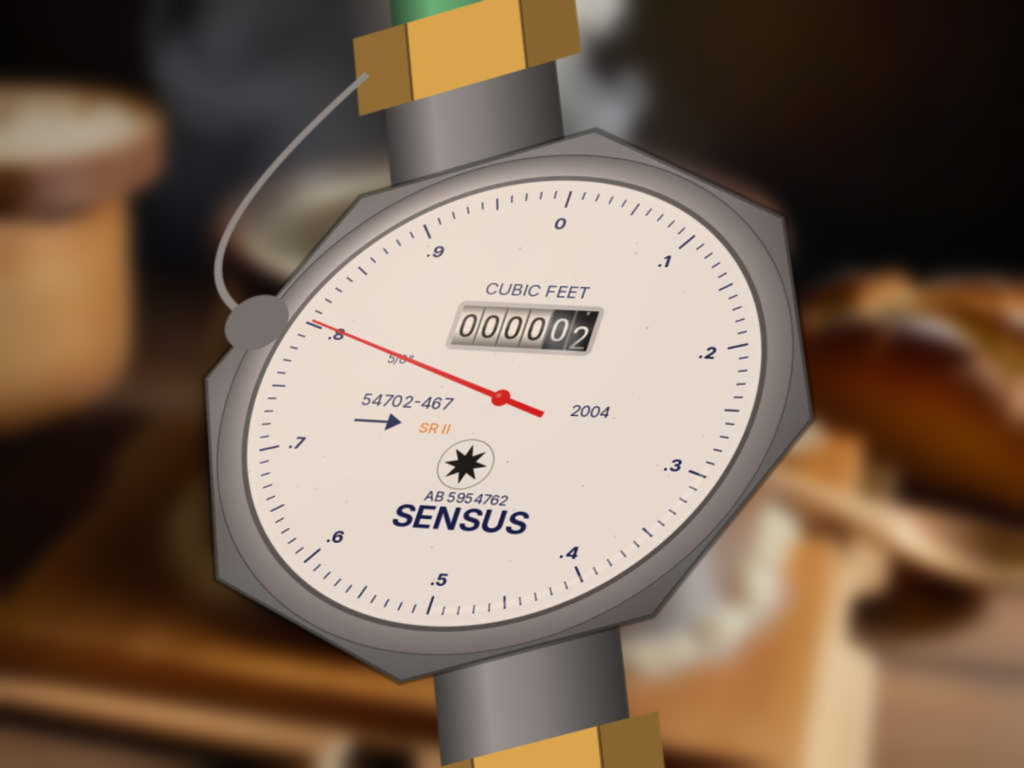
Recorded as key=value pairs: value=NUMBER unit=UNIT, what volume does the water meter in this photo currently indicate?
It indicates value=1.80 unit=ft³
